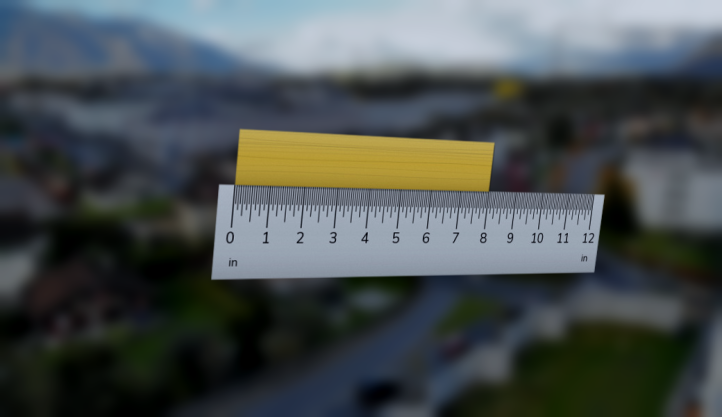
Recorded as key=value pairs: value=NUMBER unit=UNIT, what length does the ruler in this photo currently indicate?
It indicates value=8 unit=in
